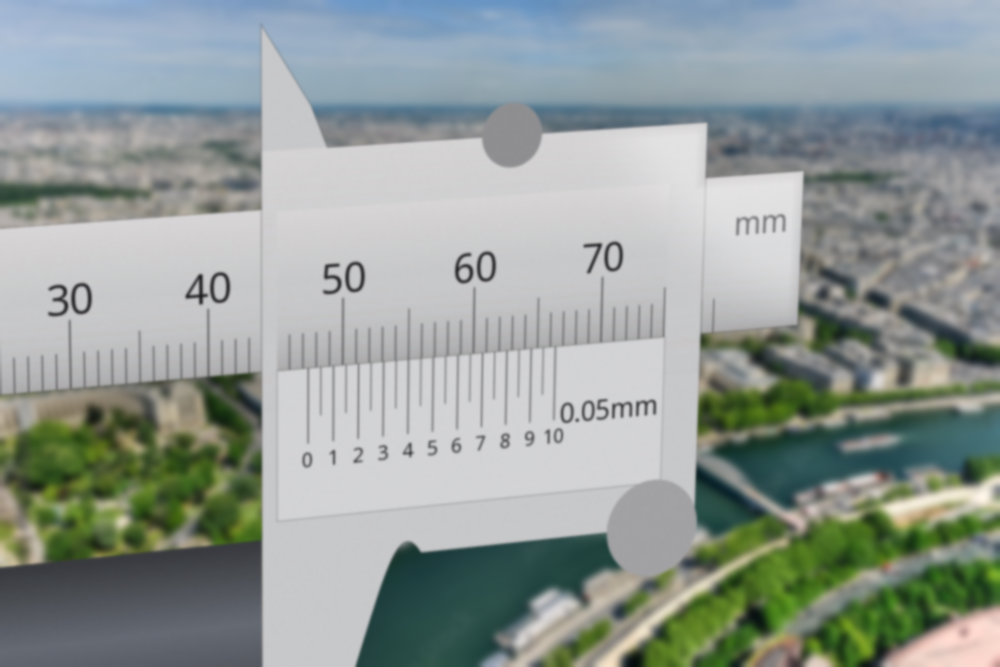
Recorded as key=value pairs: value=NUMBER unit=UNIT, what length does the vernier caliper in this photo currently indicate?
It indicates value=47.4 unit=mm
